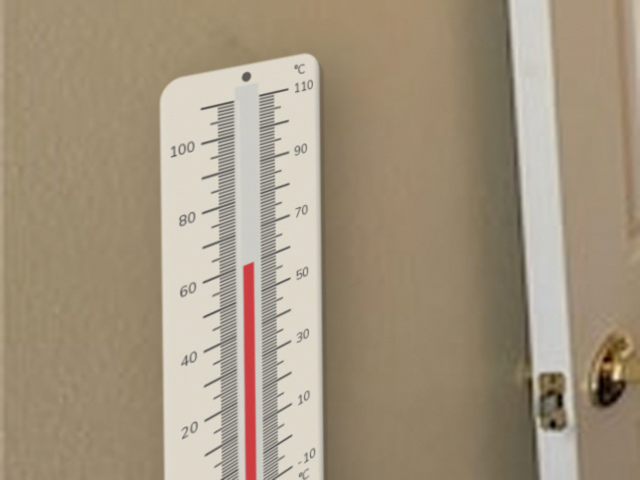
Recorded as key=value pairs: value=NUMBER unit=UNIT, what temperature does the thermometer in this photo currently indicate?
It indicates value=60 unit=°C
